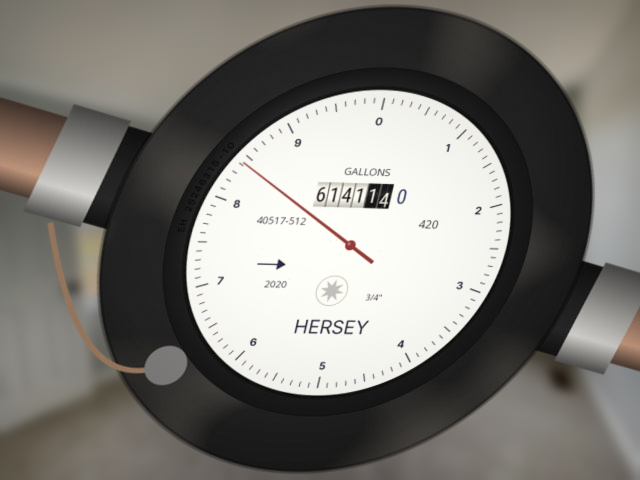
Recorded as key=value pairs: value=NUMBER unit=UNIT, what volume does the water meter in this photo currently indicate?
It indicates value=6141138.4 unit=gal
